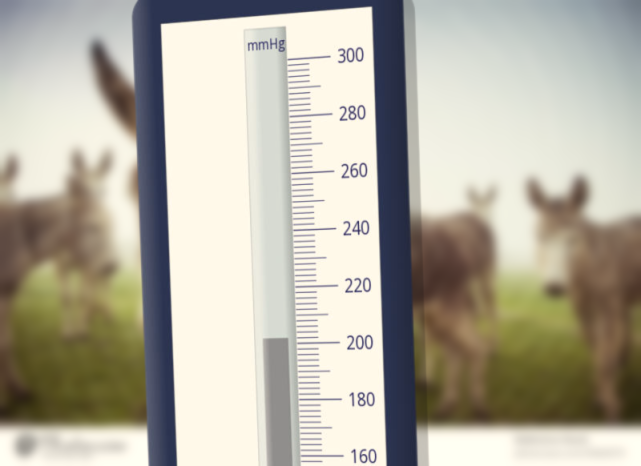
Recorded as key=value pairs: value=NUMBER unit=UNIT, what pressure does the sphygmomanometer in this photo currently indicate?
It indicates value=202 unit=mmHg
